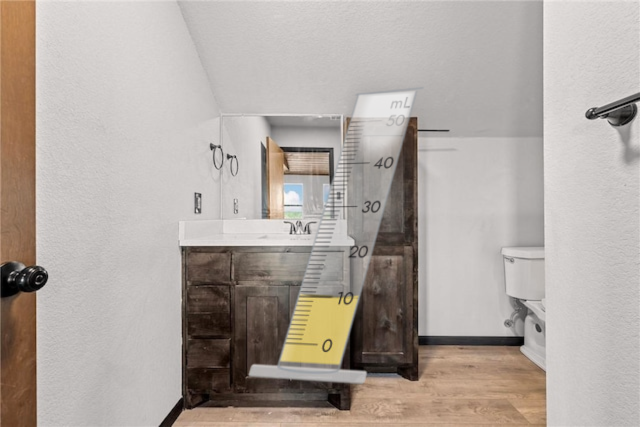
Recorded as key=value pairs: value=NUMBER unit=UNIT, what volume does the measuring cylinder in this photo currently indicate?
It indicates value=10 unit=mL
